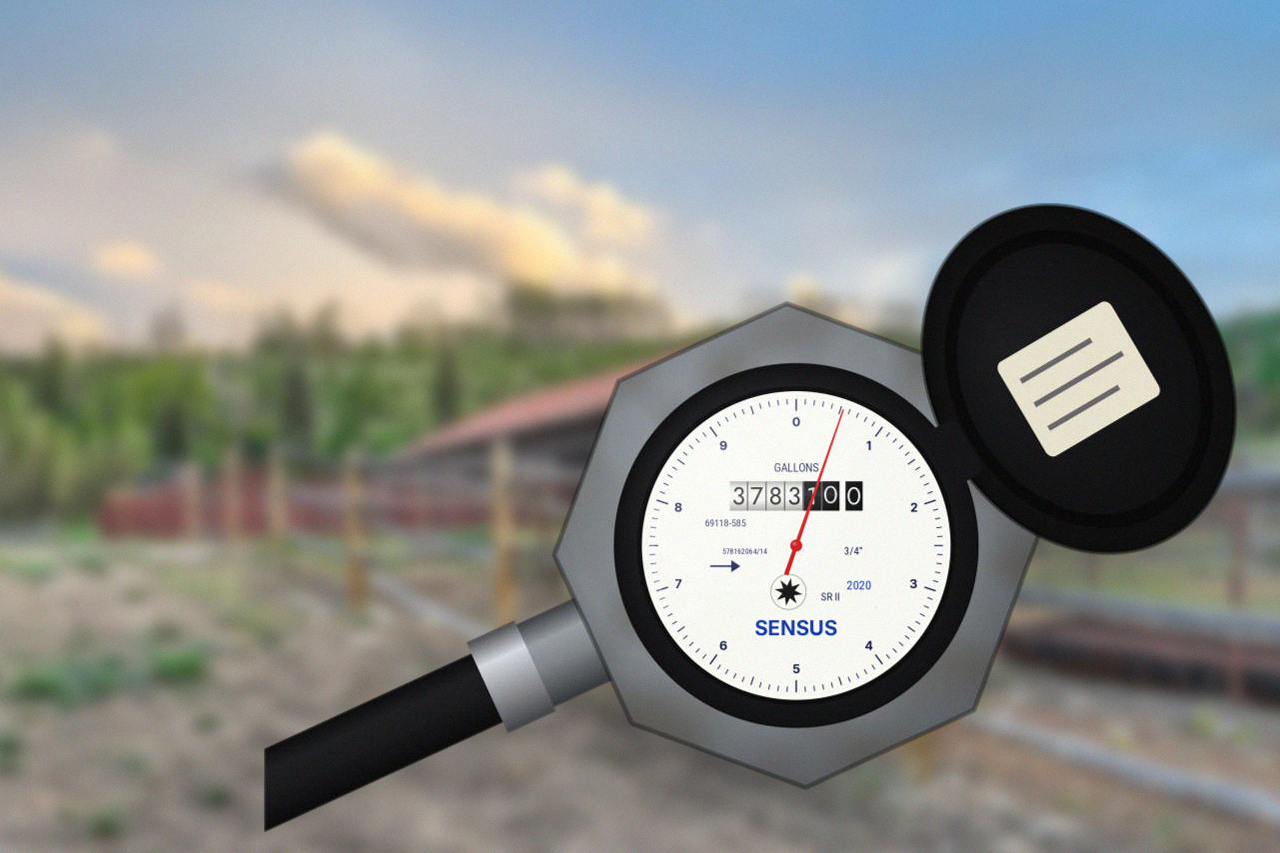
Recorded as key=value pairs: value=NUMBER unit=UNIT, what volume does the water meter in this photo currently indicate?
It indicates value=3783100.5 unit=gal
